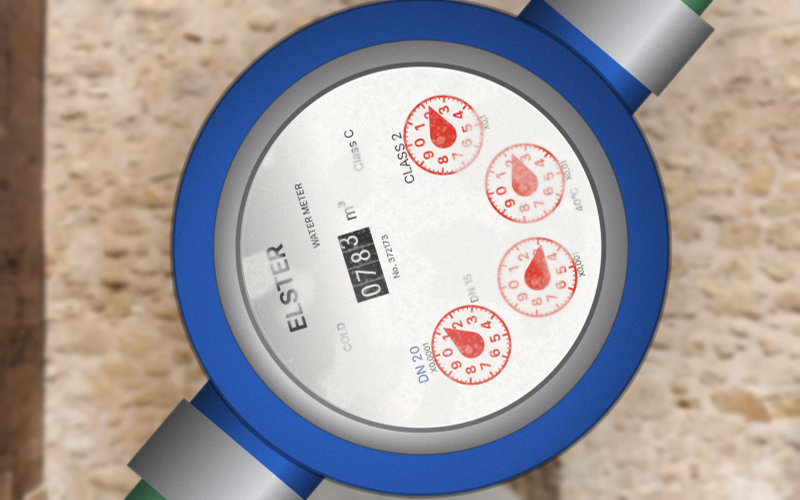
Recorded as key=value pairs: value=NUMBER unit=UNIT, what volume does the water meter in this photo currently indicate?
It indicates value=783.2231 unit=m³
